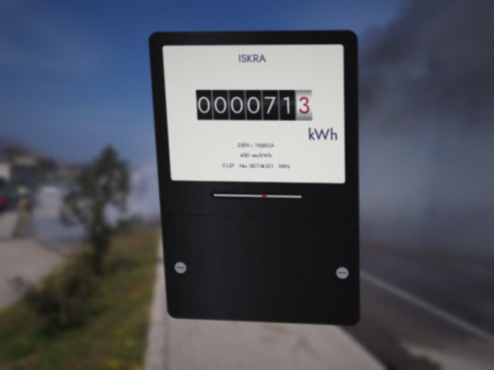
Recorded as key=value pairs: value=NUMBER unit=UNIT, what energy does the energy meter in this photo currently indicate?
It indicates value=71.3 unit=kWh
